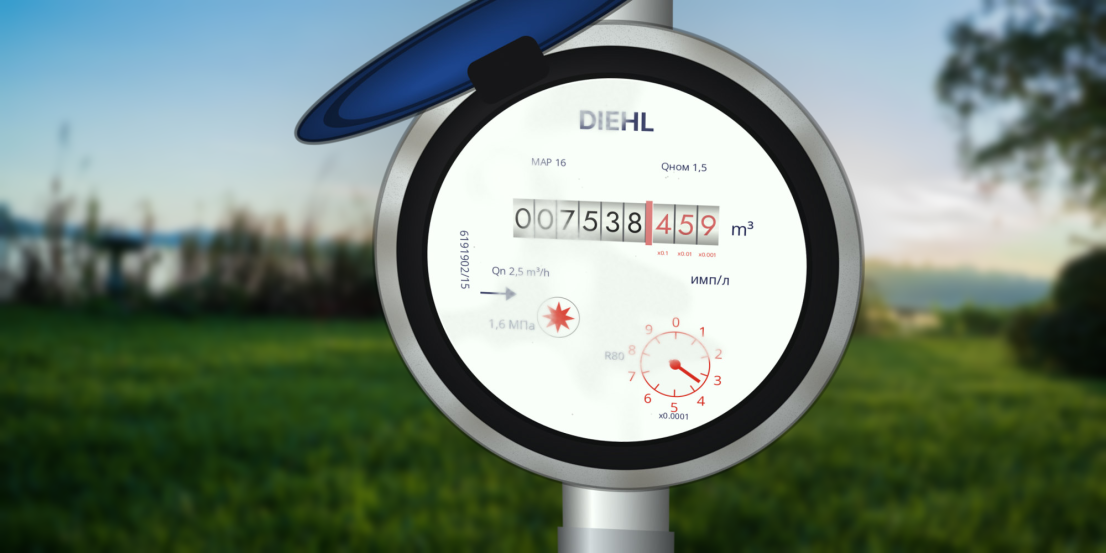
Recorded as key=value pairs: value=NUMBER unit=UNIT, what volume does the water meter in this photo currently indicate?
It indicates value=7538.4593 unit=m³
